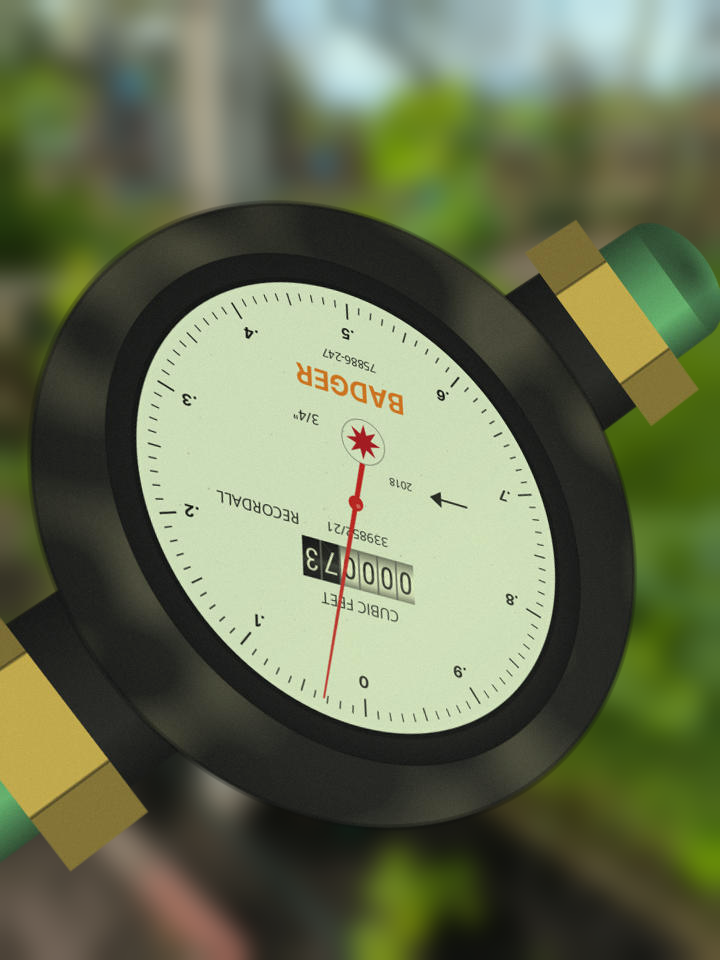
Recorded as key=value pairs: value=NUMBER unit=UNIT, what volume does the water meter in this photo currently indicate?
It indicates value=73.03 unit=ft³
